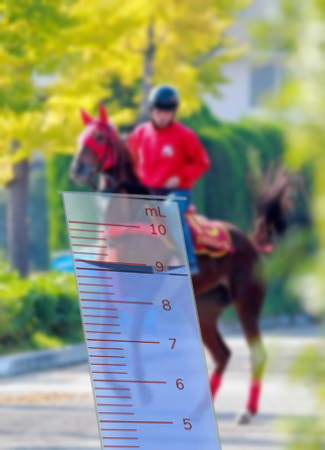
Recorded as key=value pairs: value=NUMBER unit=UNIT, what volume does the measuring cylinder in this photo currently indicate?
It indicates value=8.8 unit=mL
